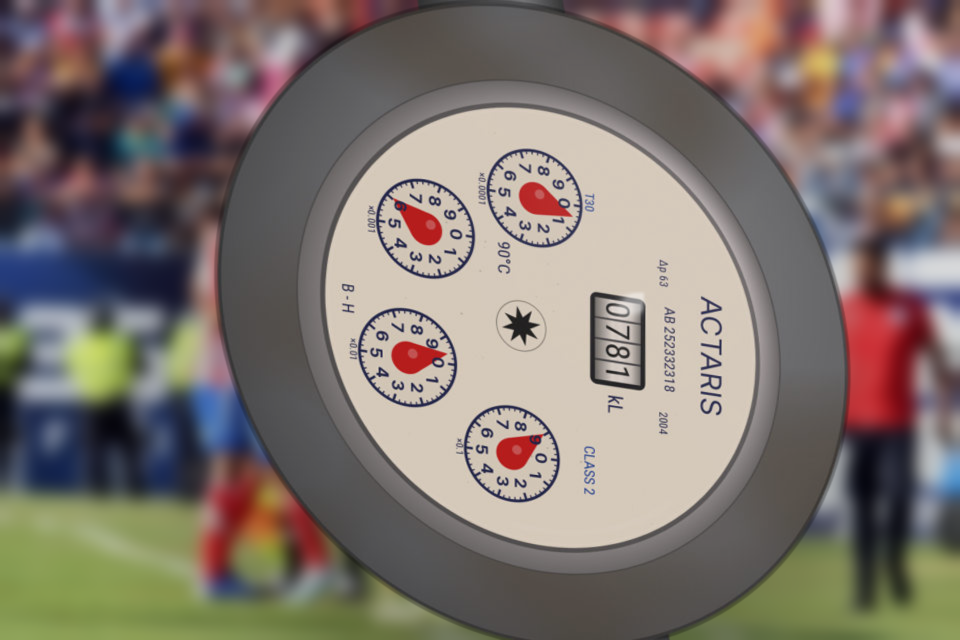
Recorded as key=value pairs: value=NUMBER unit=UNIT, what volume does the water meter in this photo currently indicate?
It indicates value=781.8960 unit=kL
